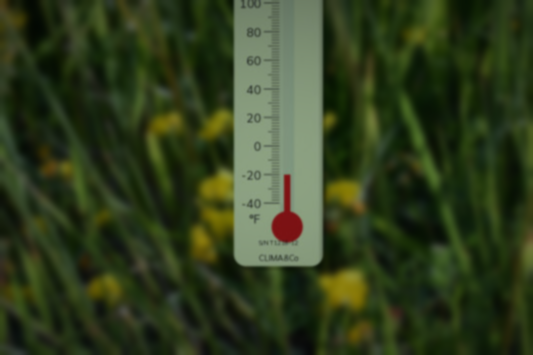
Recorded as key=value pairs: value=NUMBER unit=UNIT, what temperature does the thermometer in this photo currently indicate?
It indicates value=-20 unit=°F
